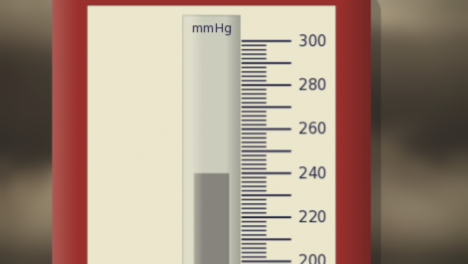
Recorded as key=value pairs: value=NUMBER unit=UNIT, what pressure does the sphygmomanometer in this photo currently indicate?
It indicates value=240 unit=mmHg
